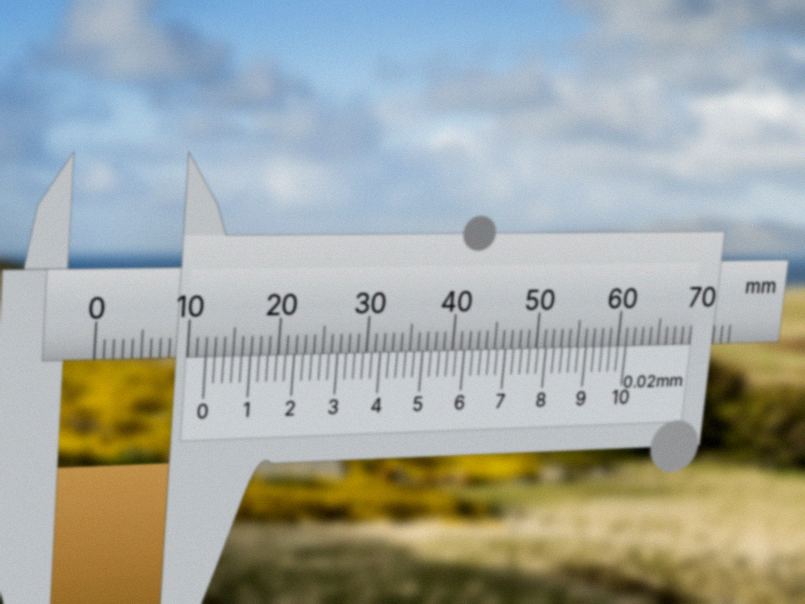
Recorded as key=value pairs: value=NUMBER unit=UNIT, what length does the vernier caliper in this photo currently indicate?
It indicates value=12.0 unit=mm
